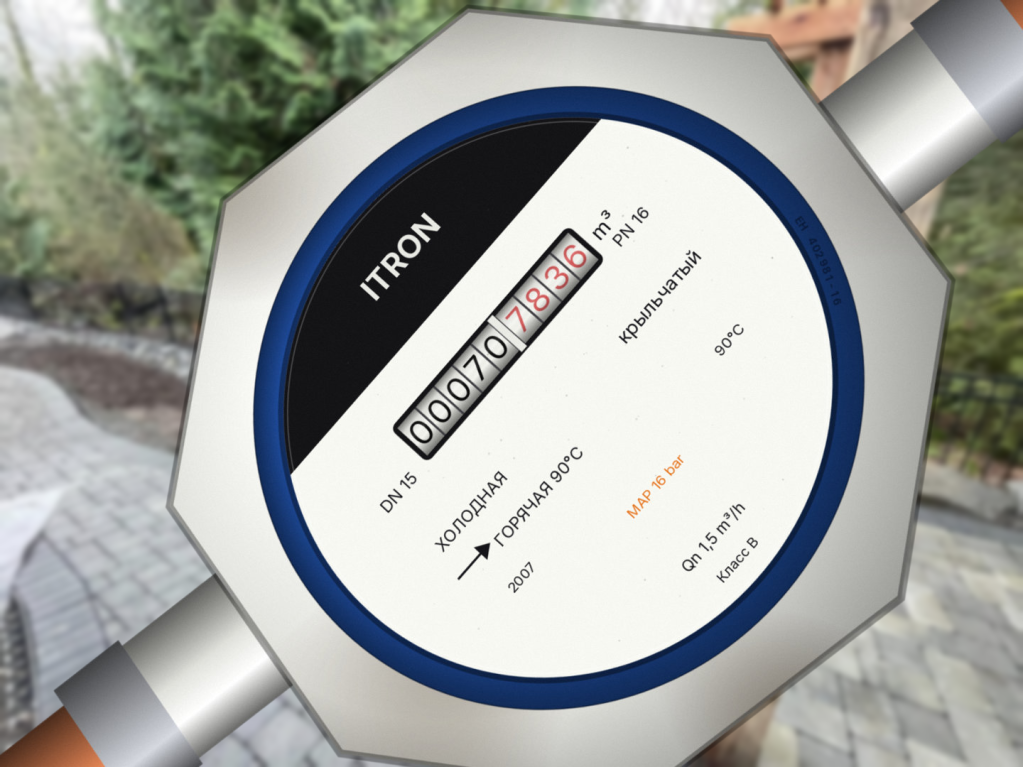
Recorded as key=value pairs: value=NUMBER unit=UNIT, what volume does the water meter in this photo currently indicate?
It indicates value=70.7836 unit=m³
